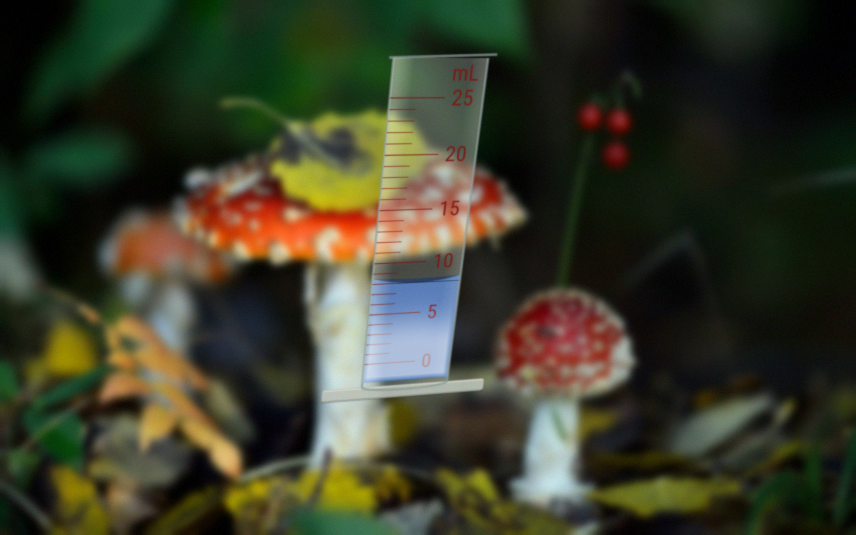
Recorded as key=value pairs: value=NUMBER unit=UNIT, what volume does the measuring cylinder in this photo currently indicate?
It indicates value=8 unit=mL
